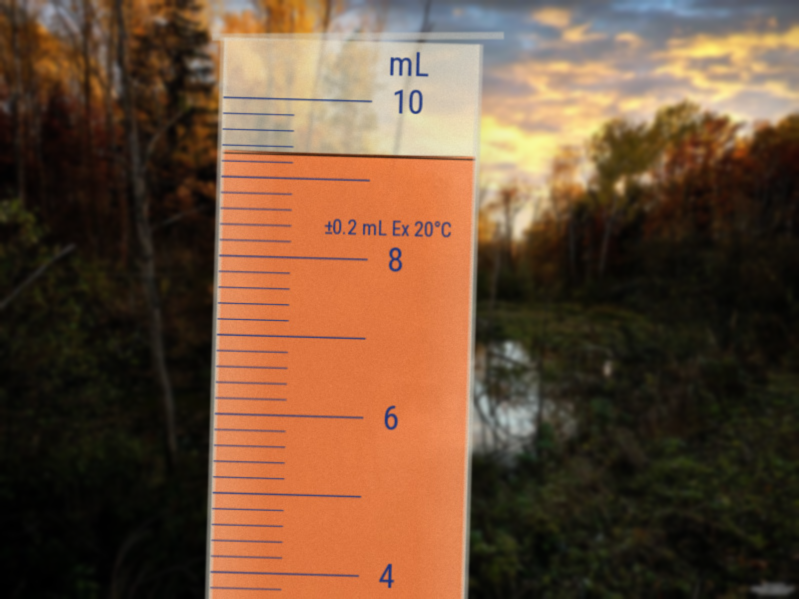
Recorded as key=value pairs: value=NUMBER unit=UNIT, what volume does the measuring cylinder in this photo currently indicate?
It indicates value=9.3 unit=mL
